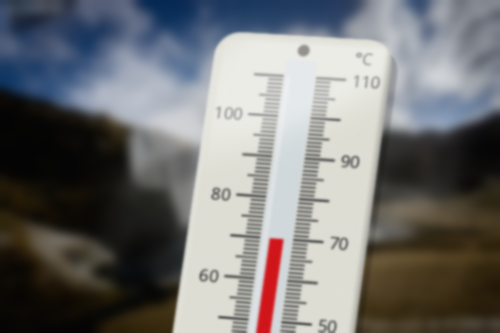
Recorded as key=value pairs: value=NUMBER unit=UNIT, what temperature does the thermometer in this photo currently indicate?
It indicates value=70 unit=°C
